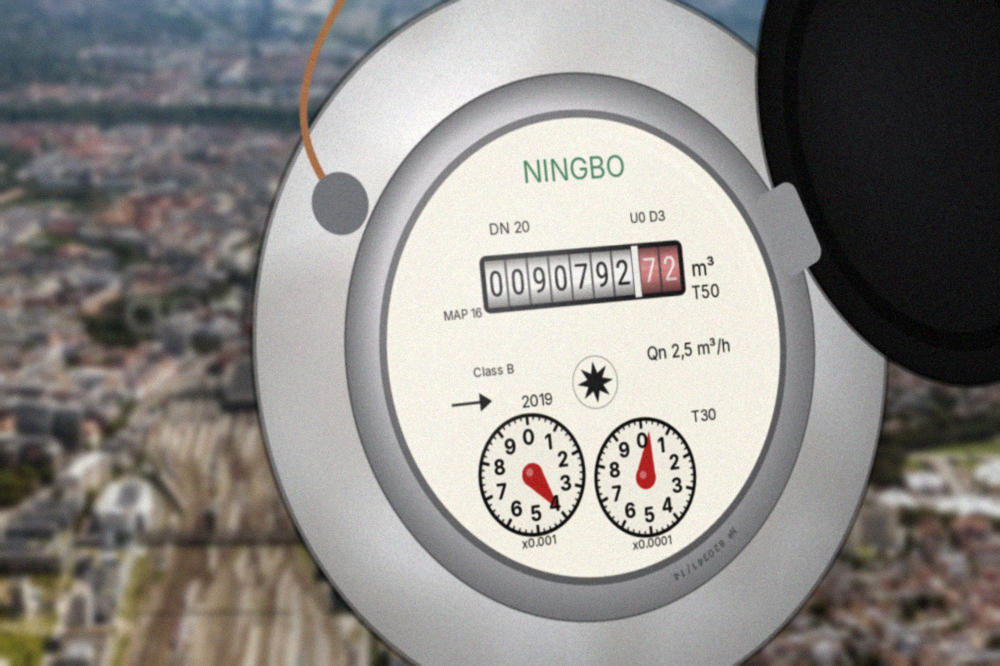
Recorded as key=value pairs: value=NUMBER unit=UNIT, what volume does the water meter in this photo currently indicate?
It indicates value=90792.7240 unit=m³
